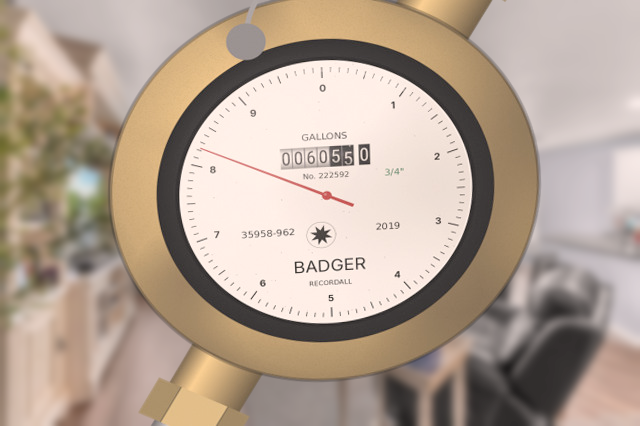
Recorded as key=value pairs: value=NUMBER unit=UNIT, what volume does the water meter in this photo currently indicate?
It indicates value=60548.2 unit=gal
